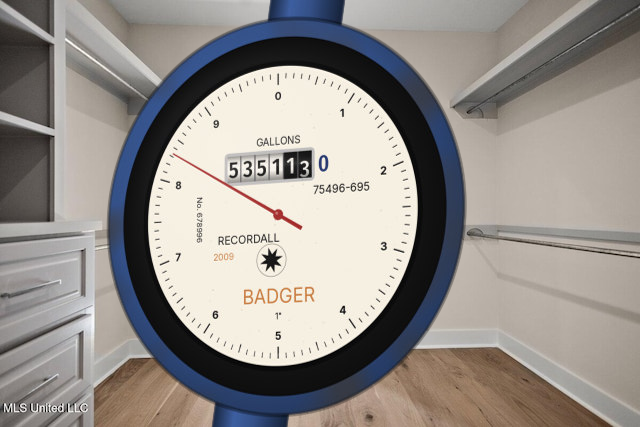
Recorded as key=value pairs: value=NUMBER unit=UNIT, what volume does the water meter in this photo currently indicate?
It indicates value=5351128.3 unit=gal
